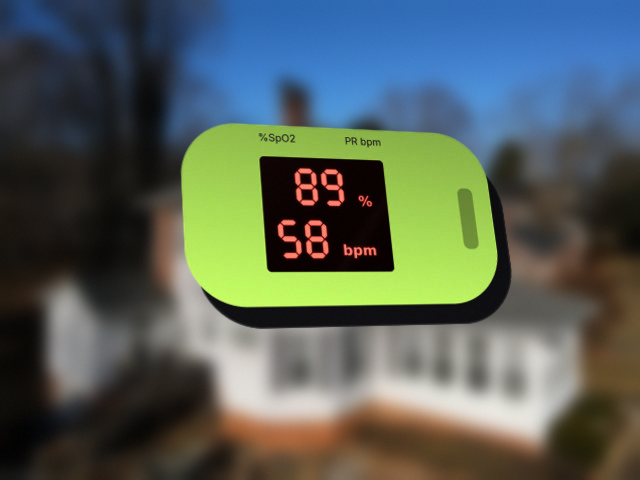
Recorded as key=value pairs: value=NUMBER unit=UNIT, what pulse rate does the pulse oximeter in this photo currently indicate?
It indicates value=58 unit=bpm
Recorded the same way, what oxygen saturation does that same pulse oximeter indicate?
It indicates value=89 unit=%
